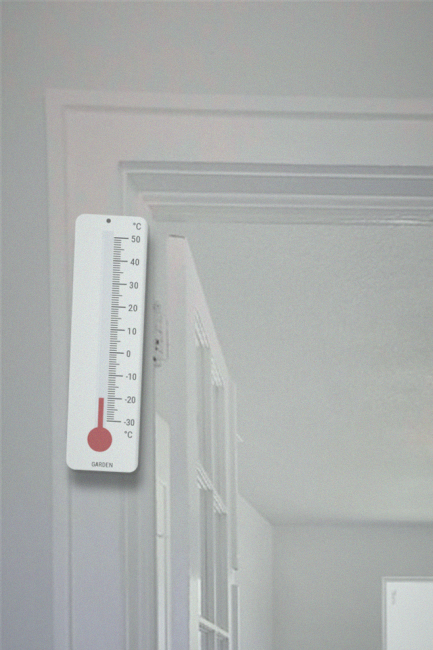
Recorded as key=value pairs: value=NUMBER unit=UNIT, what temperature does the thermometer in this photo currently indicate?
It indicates value=-20 unit=°C
